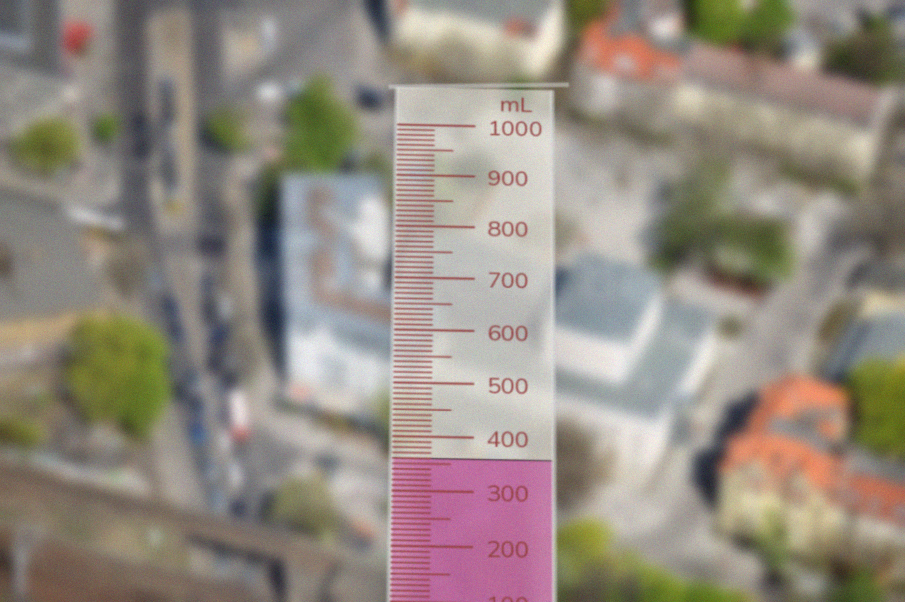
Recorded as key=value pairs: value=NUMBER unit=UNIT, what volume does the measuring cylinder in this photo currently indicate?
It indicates value=360 unit=mL
